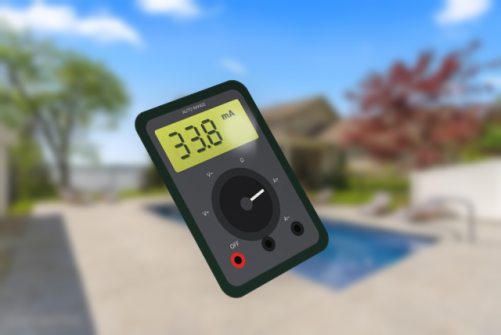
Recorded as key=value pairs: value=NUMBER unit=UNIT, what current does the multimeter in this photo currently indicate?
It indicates value=33.8 unit=mA
